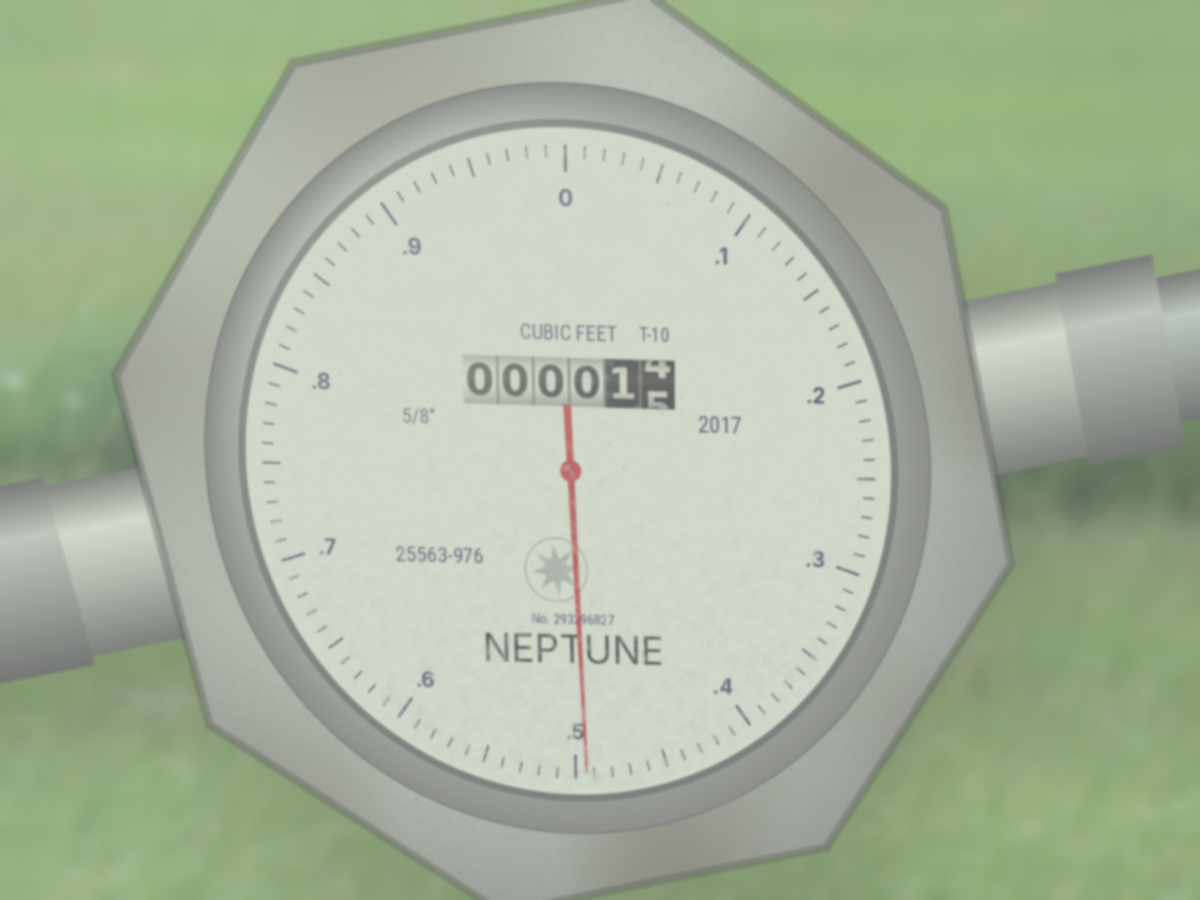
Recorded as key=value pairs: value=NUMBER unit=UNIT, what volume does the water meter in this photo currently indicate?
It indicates value=14.49 unit=ft³
